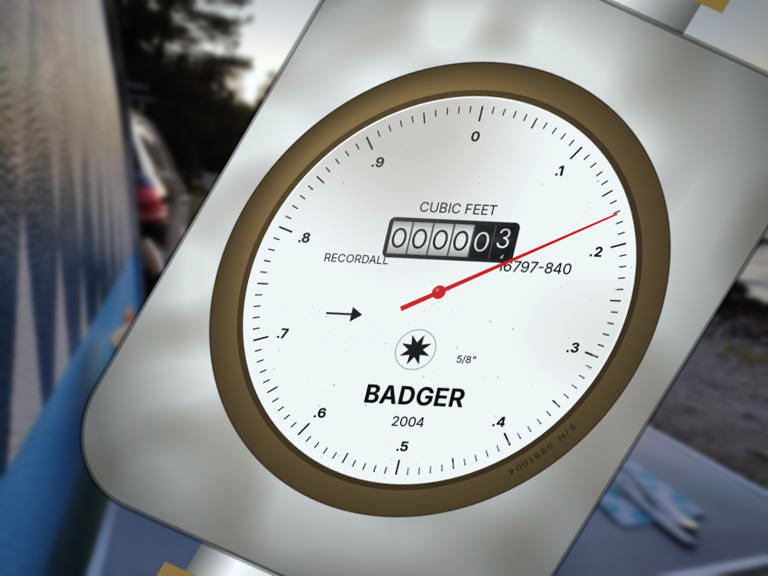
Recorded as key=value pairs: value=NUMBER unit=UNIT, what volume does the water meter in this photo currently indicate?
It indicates value=3.17 unit=ft³
